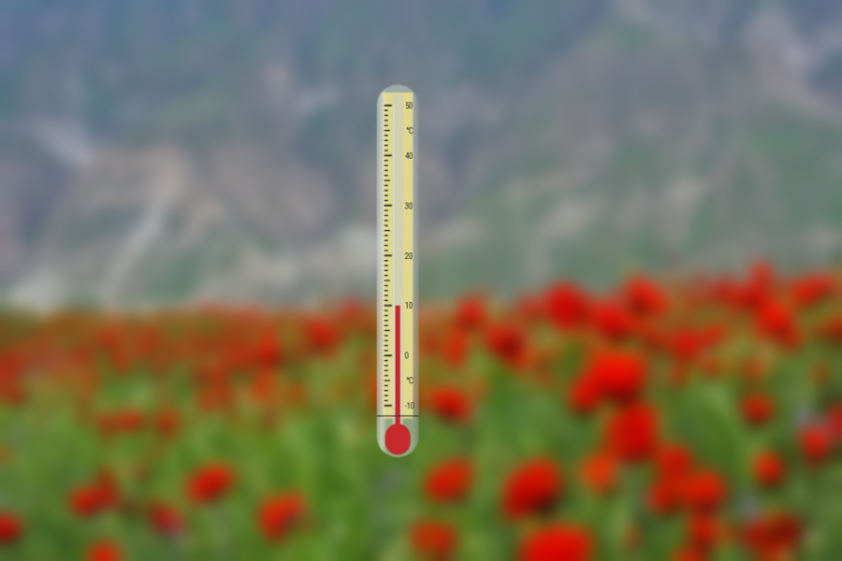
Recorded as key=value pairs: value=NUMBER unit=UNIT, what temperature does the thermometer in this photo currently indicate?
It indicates value=10 unit=°C
